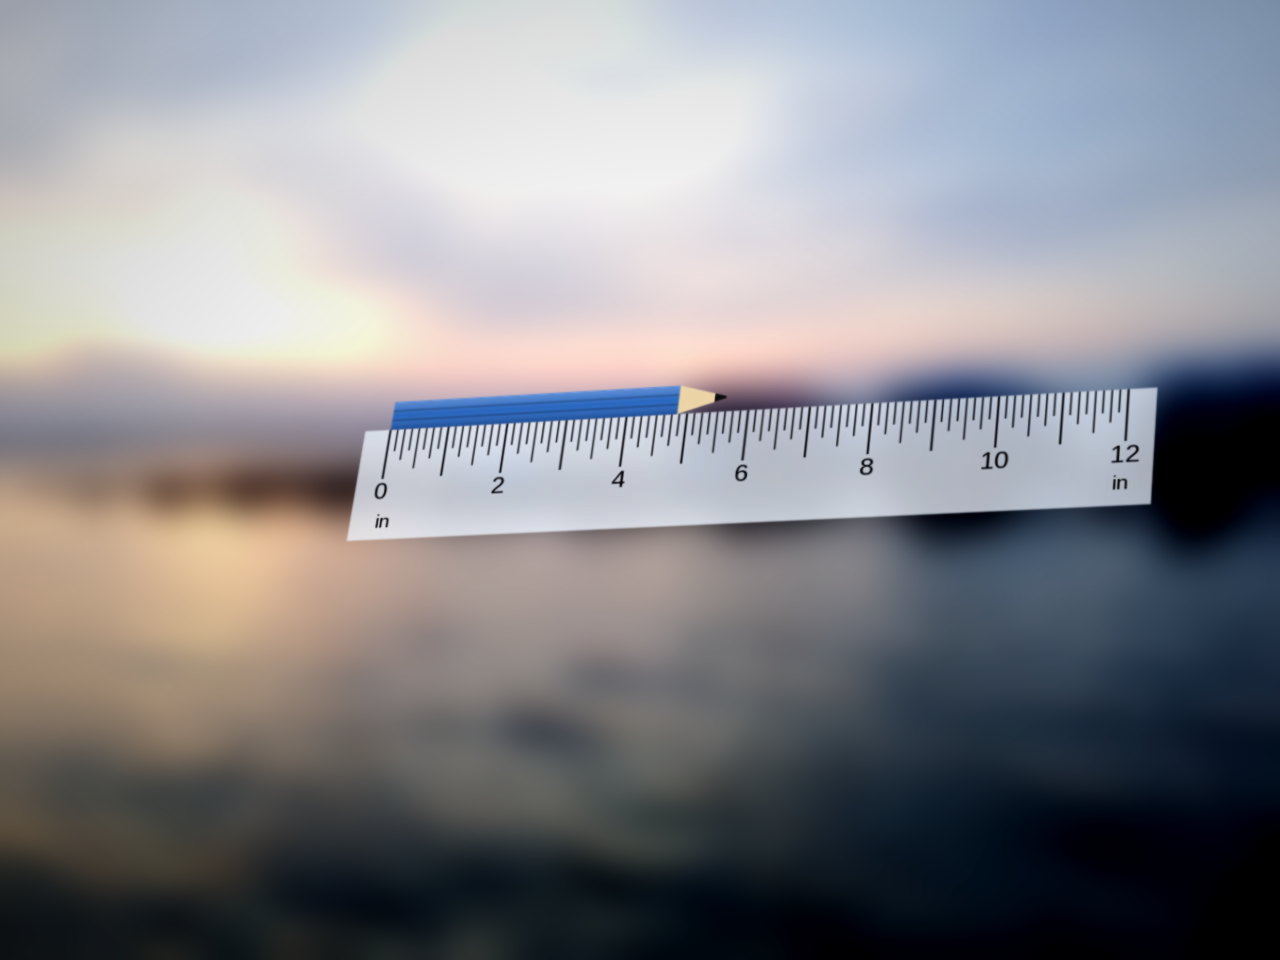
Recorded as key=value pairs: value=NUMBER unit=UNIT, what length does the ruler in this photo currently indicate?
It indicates value=5.625 unit=in
